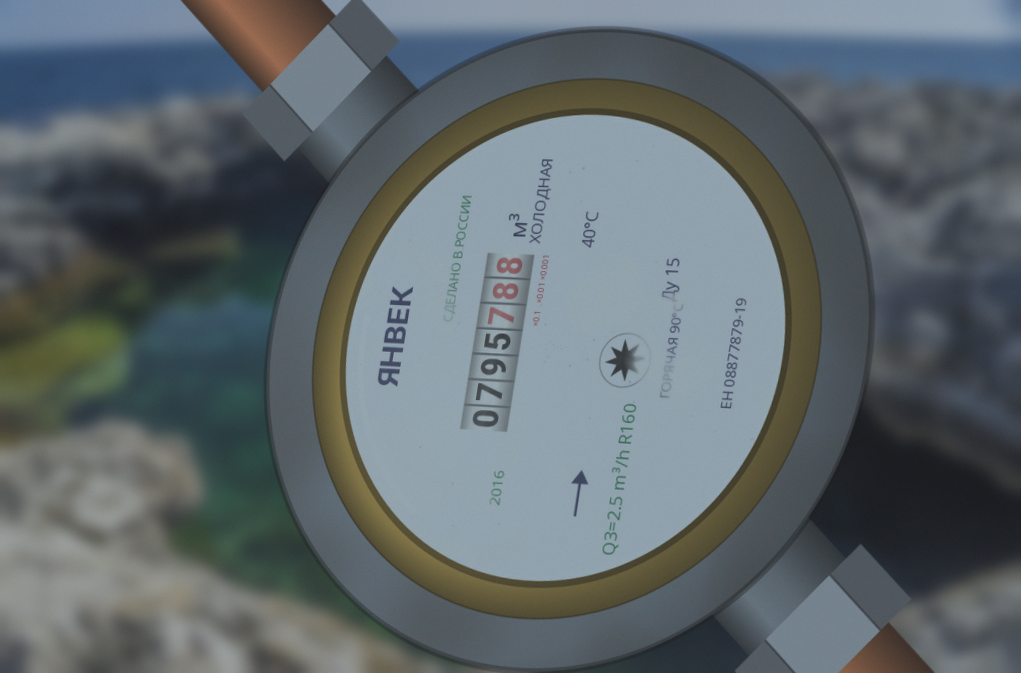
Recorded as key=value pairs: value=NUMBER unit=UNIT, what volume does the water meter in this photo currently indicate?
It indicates value=795.788 unit=m³
